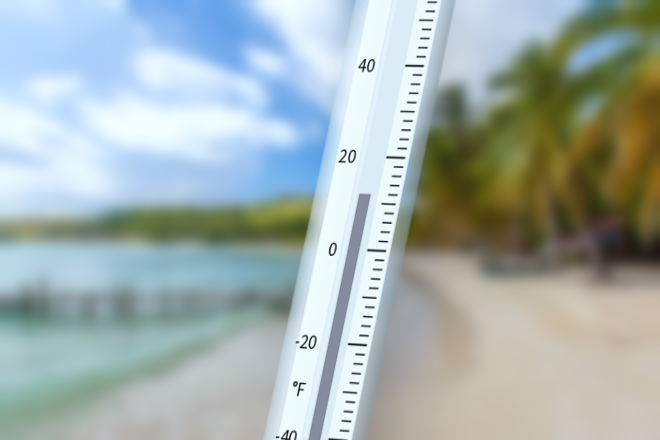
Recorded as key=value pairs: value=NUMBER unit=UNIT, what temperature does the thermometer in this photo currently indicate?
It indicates value=12 unit=°F
